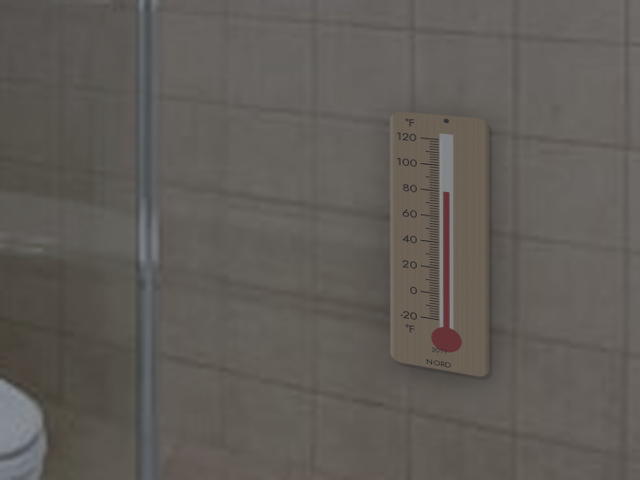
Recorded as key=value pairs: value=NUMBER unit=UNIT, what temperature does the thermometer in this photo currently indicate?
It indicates value=80 unit=°F
